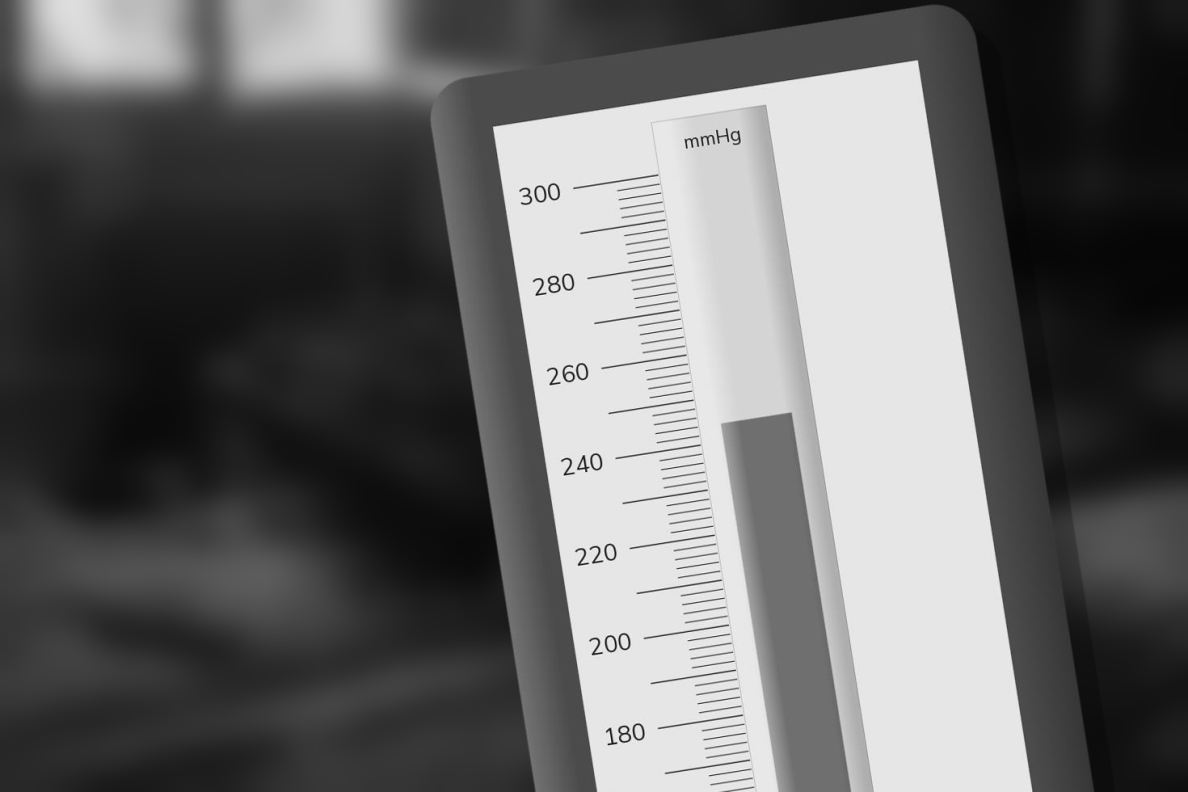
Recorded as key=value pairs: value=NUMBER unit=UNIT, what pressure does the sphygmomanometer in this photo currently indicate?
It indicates value=244 unit=mmHg
